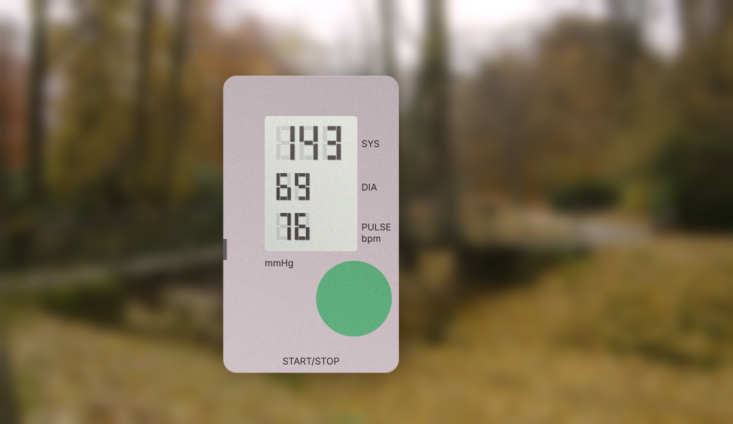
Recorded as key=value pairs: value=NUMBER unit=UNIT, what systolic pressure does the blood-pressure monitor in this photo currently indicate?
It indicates value=143 unit=mmHg
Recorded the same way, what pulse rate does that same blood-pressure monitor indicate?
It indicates value=76 unit=bpm
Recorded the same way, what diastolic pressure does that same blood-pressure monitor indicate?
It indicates value=69 unit=mmHg
